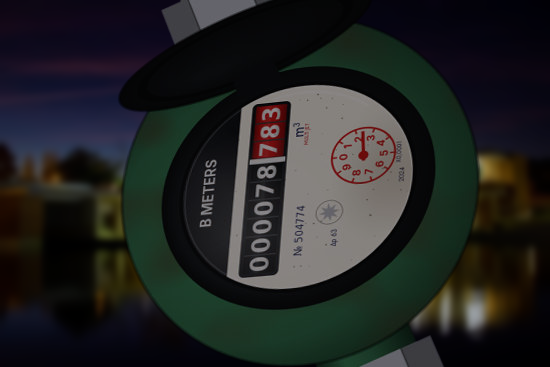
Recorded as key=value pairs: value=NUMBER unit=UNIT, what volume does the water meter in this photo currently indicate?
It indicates value=78.7832 unit=m³
